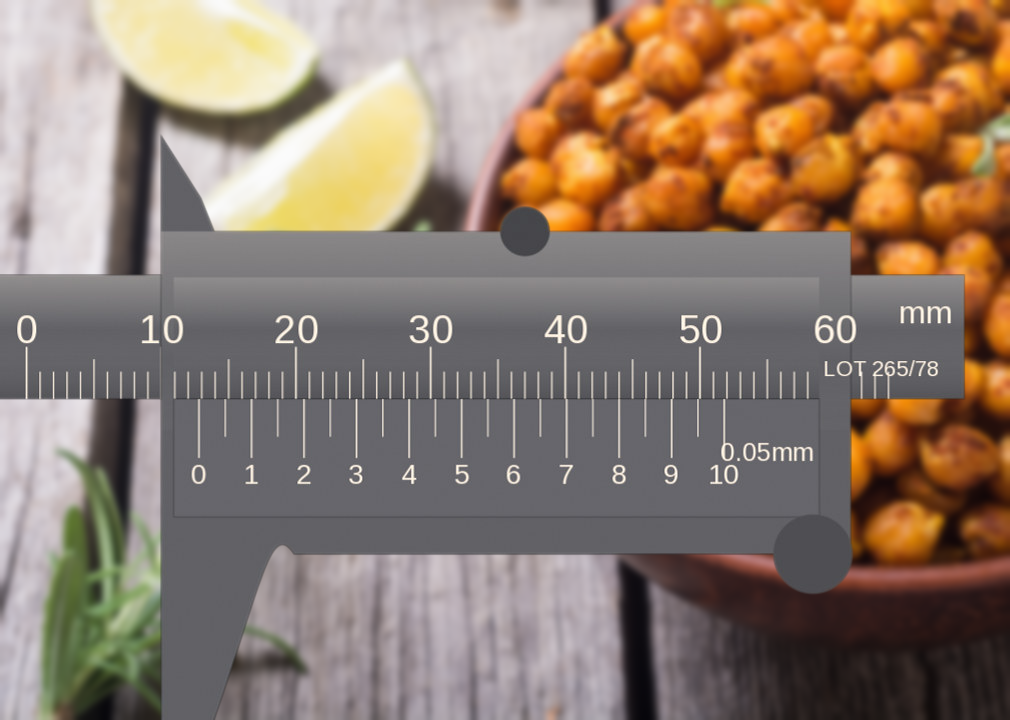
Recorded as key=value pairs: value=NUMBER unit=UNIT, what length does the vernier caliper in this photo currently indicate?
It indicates value=12.8 unit=mm
